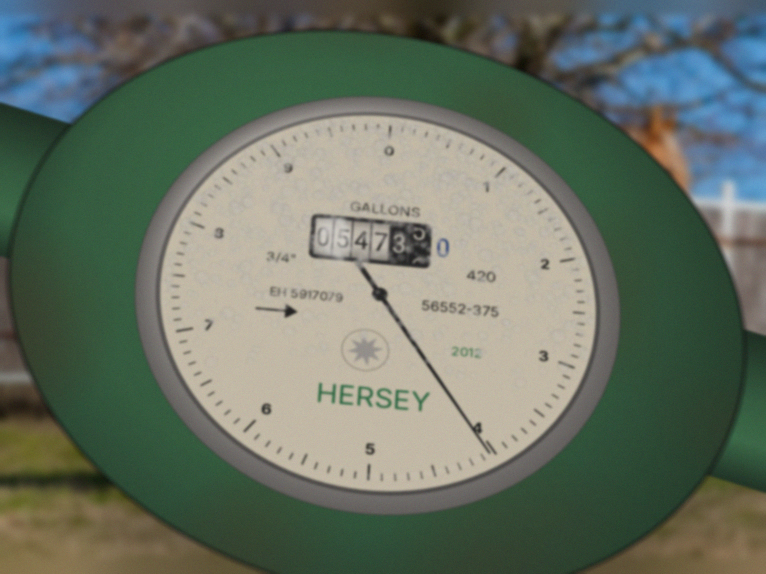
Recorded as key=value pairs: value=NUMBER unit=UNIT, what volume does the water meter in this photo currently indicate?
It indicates value=547354.0 unit=gal
